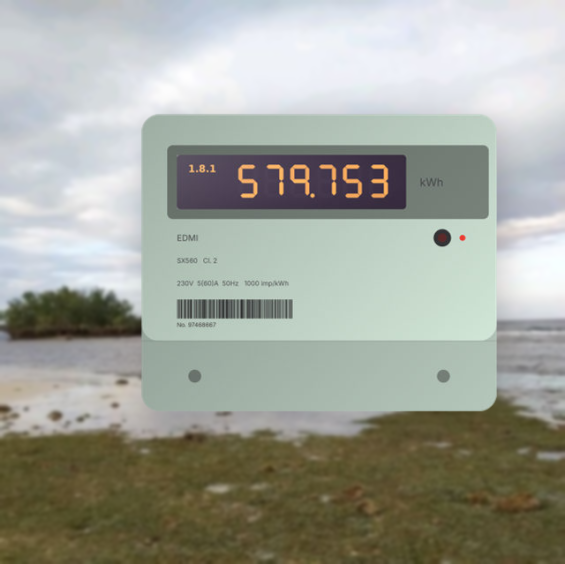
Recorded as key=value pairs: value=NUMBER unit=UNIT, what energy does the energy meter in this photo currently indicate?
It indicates value=579.753 unit=kWh
